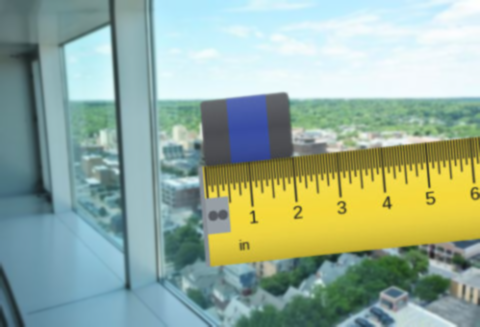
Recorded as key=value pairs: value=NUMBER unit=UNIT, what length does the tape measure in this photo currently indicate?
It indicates value=2 unit=in
